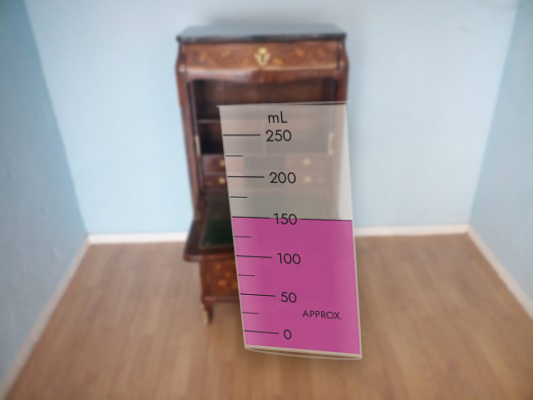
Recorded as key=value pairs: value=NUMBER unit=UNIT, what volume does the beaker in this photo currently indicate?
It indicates value=150 unit=mL
